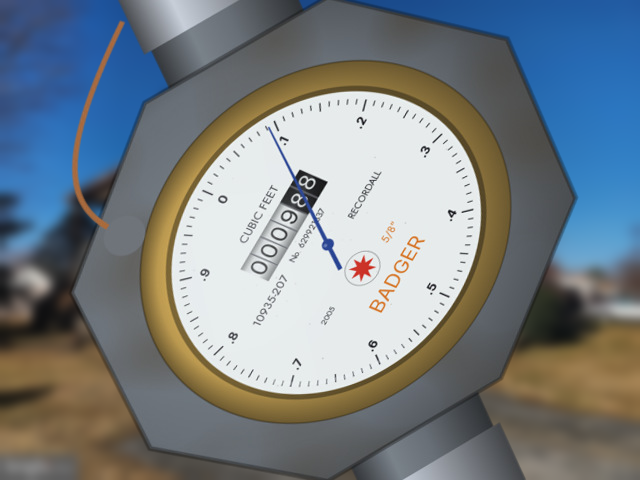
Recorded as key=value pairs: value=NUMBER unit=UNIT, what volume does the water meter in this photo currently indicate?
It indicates value=988.09 unit=ft³
